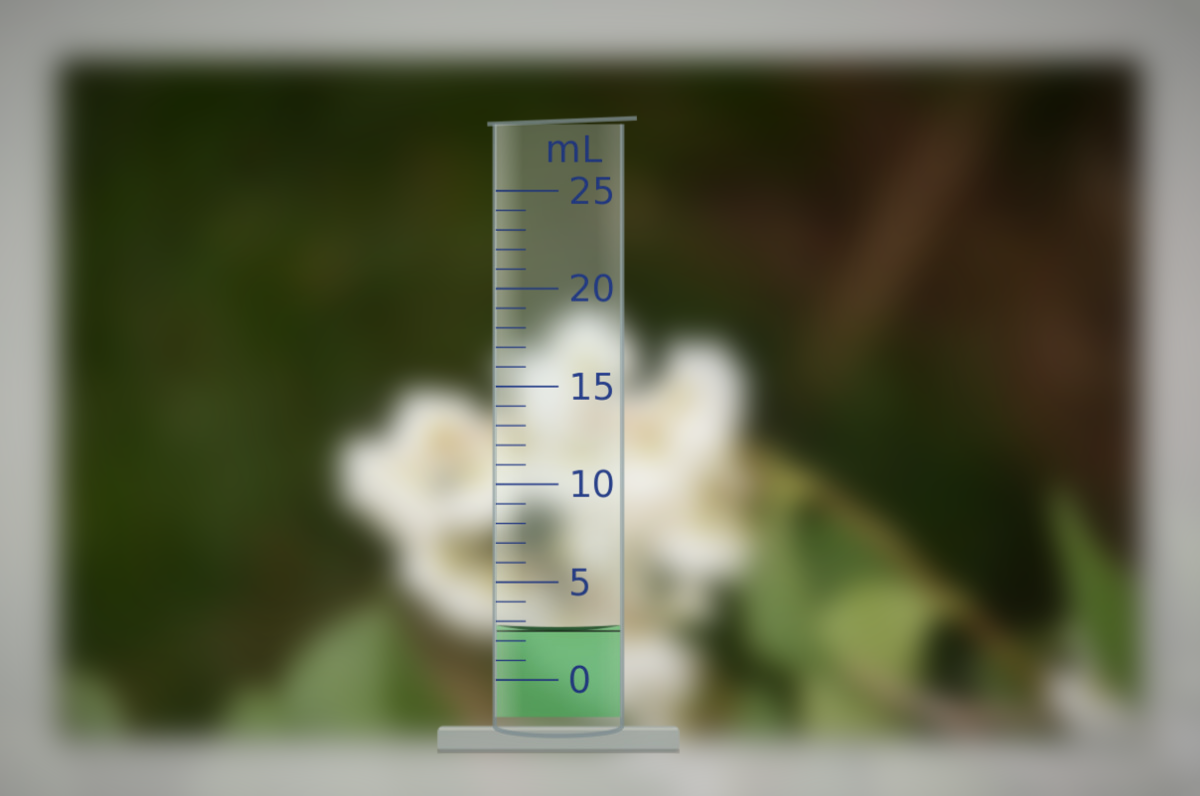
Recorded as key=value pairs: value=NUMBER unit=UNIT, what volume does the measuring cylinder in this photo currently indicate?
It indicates value=2.5 unit=mL
